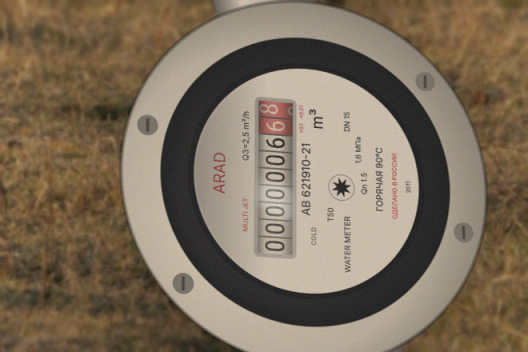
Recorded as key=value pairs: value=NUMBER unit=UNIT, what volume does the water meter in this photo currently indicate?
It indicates value=6.68 unit=m³
